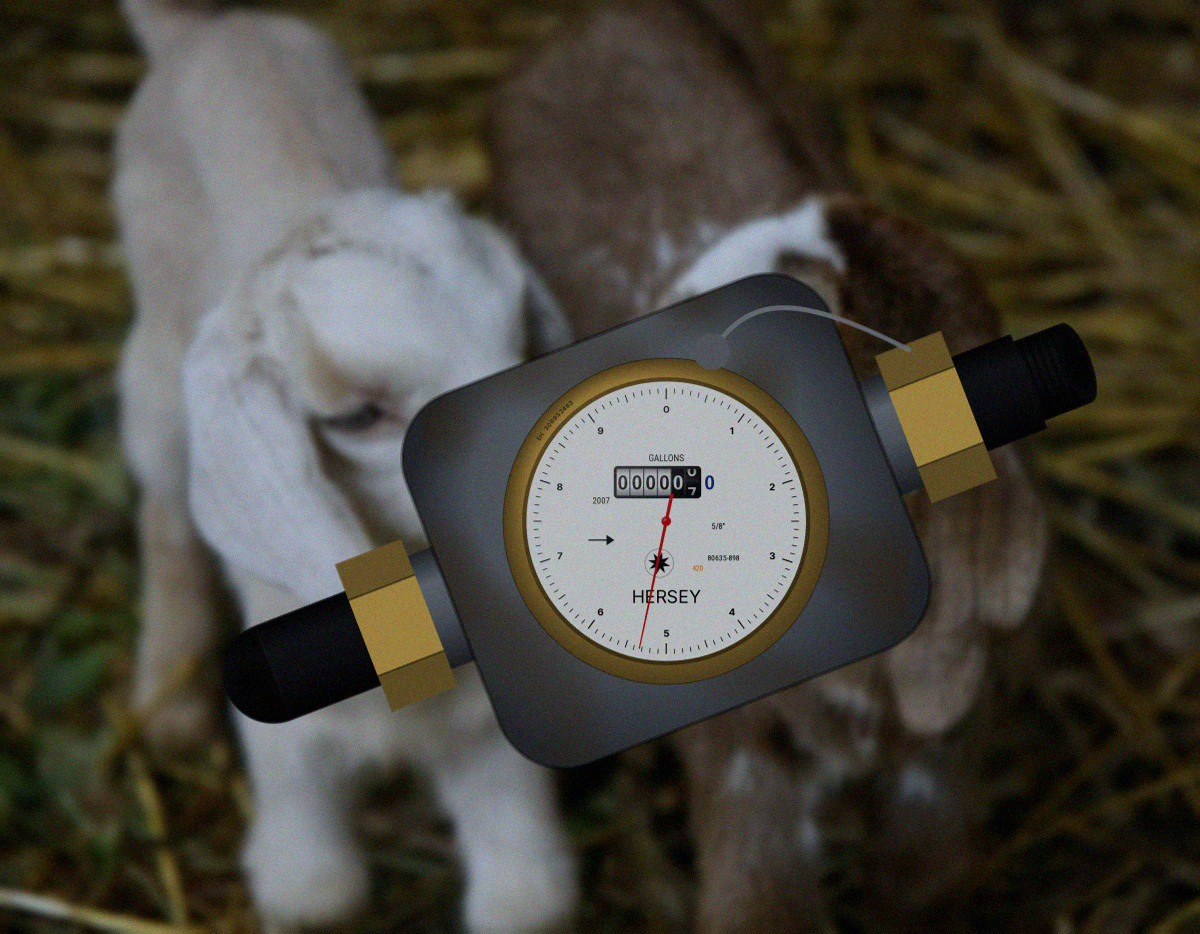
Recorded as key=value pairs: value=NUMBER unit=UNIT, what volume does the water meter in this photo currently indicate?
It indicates value=65.3 unit=gal
